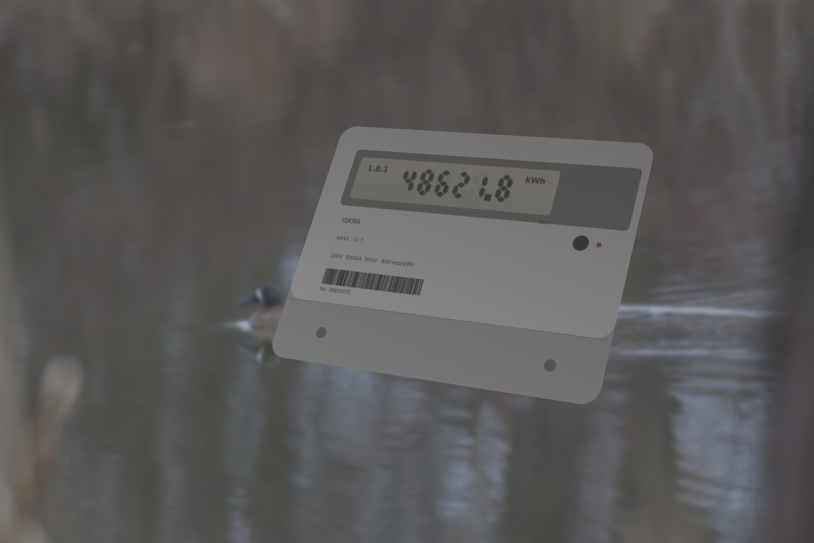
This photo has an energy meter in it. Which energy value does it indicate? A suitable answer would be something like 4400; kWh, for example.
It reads 48621.8; kWh
